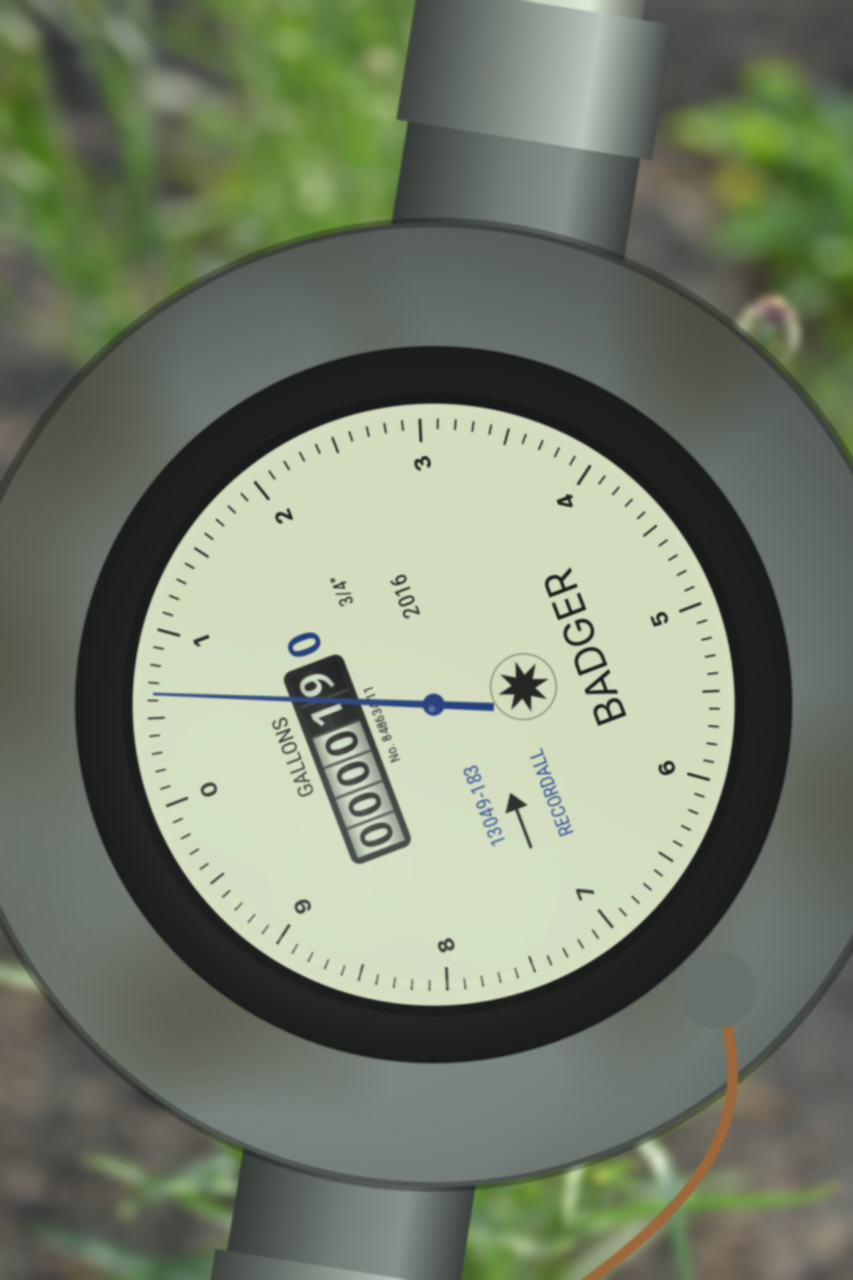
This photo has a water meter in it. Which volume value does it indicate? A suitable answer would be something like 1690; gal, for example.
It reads 190.6; gal
